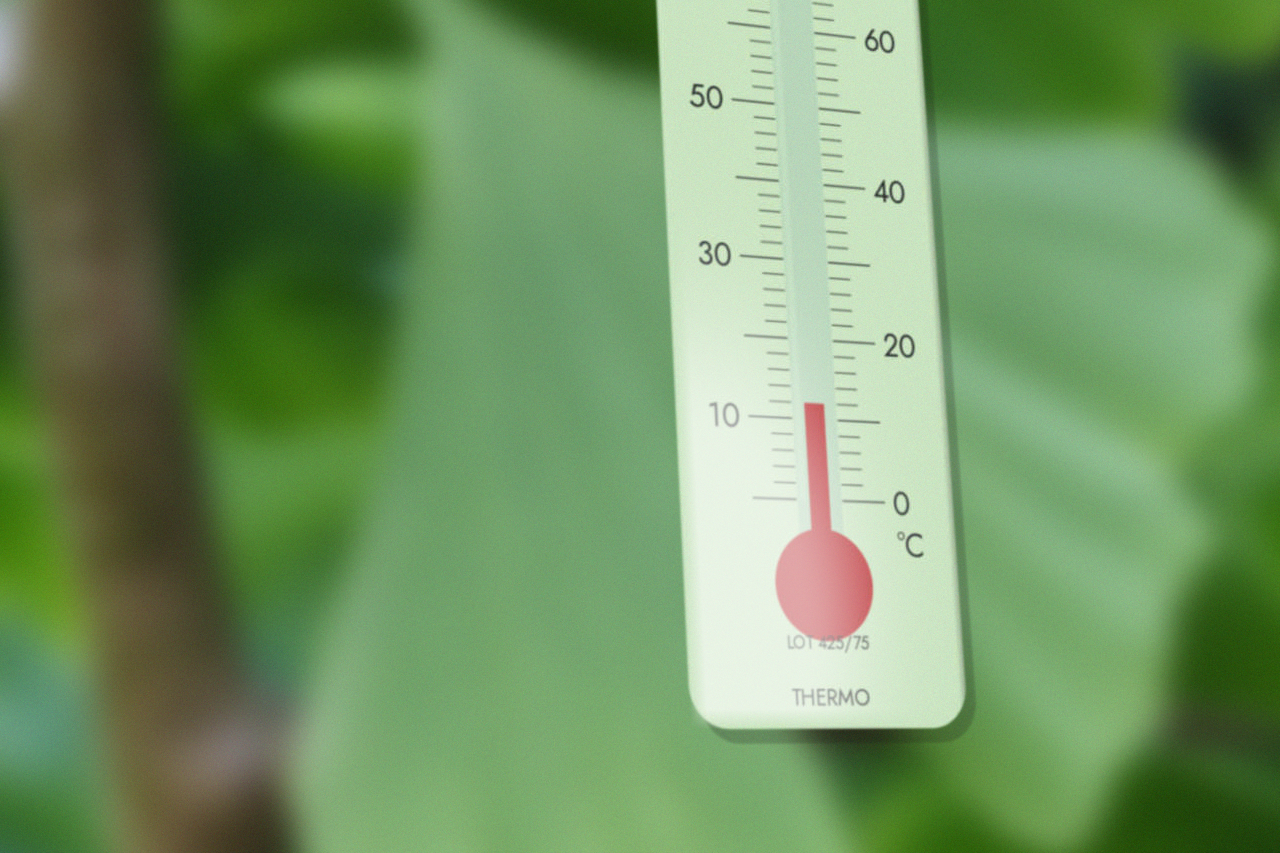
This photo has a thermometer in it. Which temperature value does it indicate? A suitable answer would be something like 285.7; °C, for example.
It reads 12; °C
